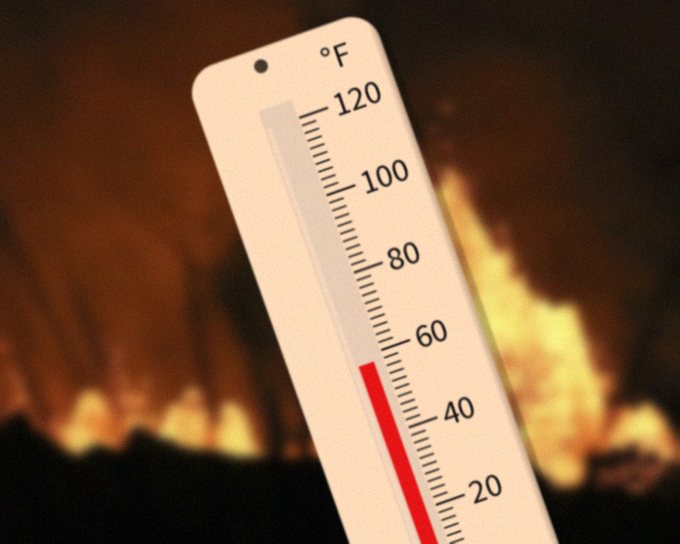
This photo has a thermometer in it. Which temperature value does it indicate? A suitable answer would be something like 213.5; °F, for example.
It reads 58; °F
